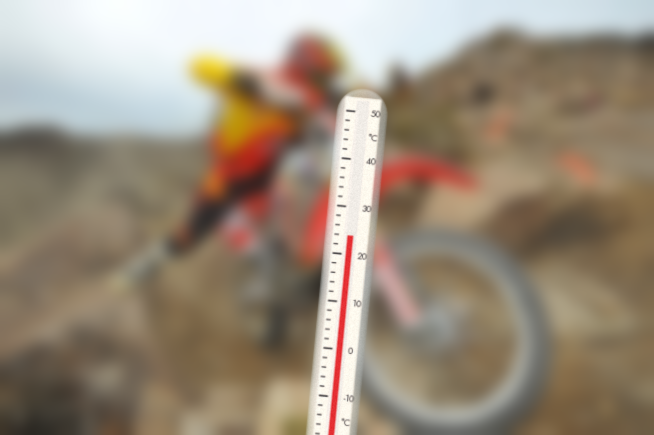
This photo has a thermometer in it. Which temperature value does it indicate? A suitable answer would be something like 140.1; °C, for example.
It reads 24; °C
